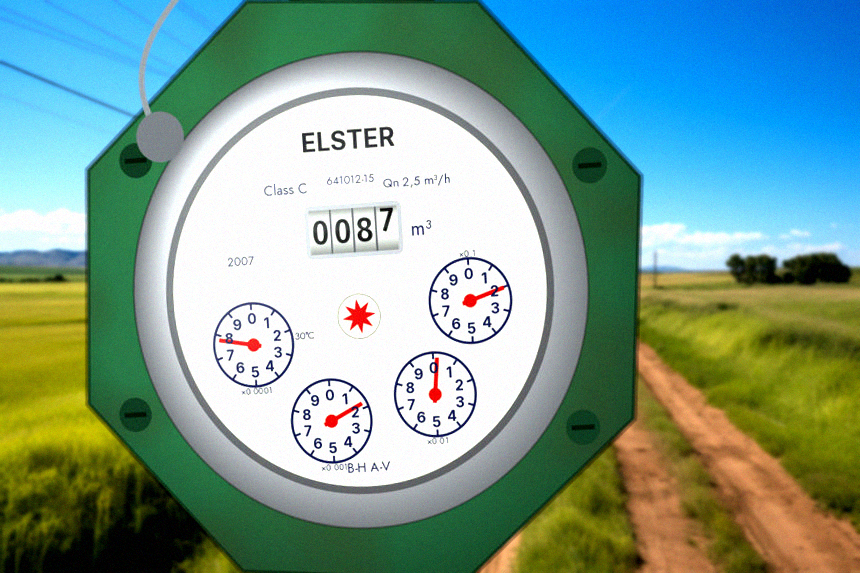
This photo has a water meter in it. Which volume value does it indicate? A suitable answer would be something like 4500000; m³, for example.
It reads 87.2017; m³
